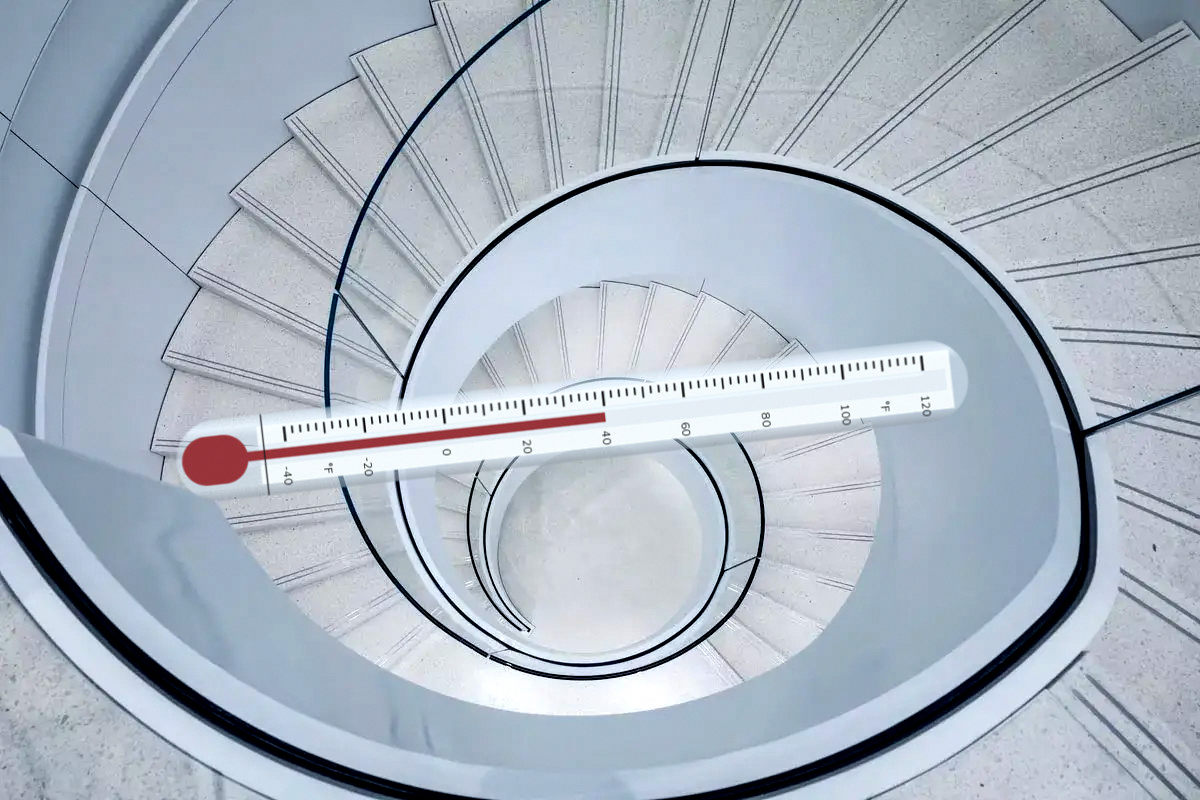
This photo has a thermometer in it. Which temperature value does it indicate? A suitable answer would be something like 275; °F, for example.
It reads 40; °F
